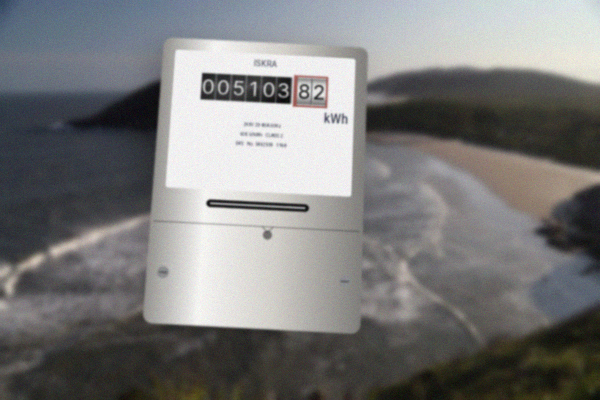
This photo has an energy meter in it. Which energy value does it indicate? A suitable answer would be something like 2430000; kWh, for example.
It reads 5103.82; kWh
